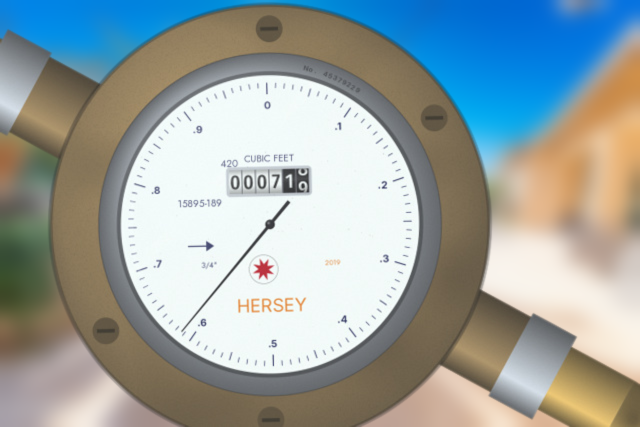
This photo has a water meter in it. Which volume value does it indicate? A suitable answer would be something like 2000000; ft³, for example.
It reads 718.61; ft³
